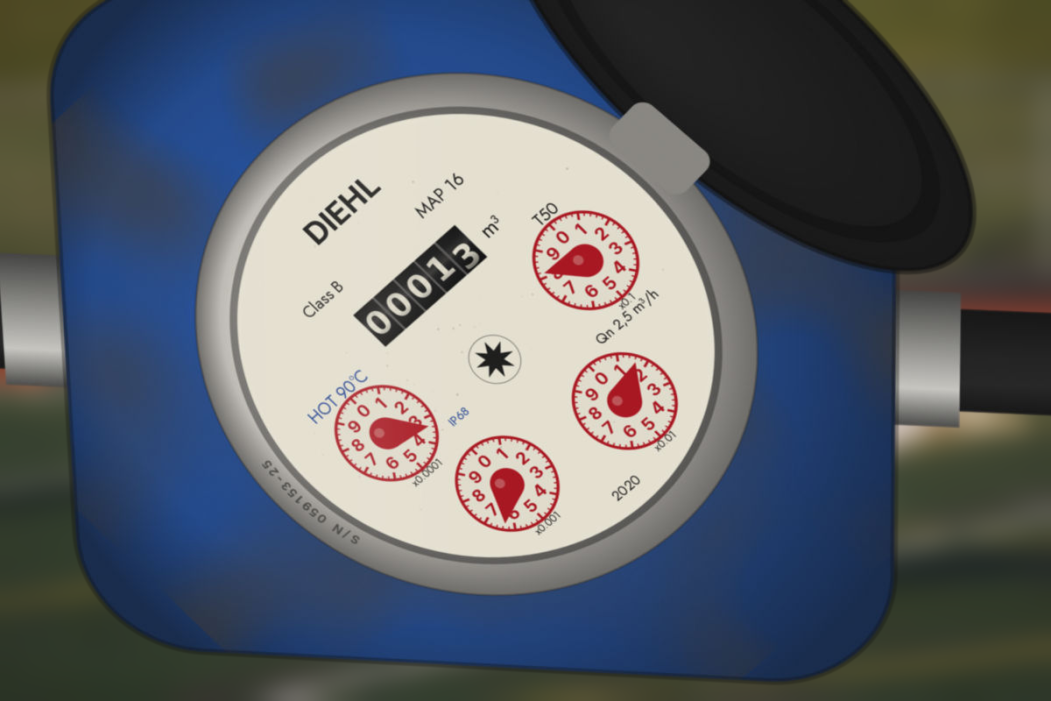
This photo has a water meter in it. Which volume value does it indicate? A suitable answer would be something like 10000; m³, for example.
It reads 12.8163; m³
